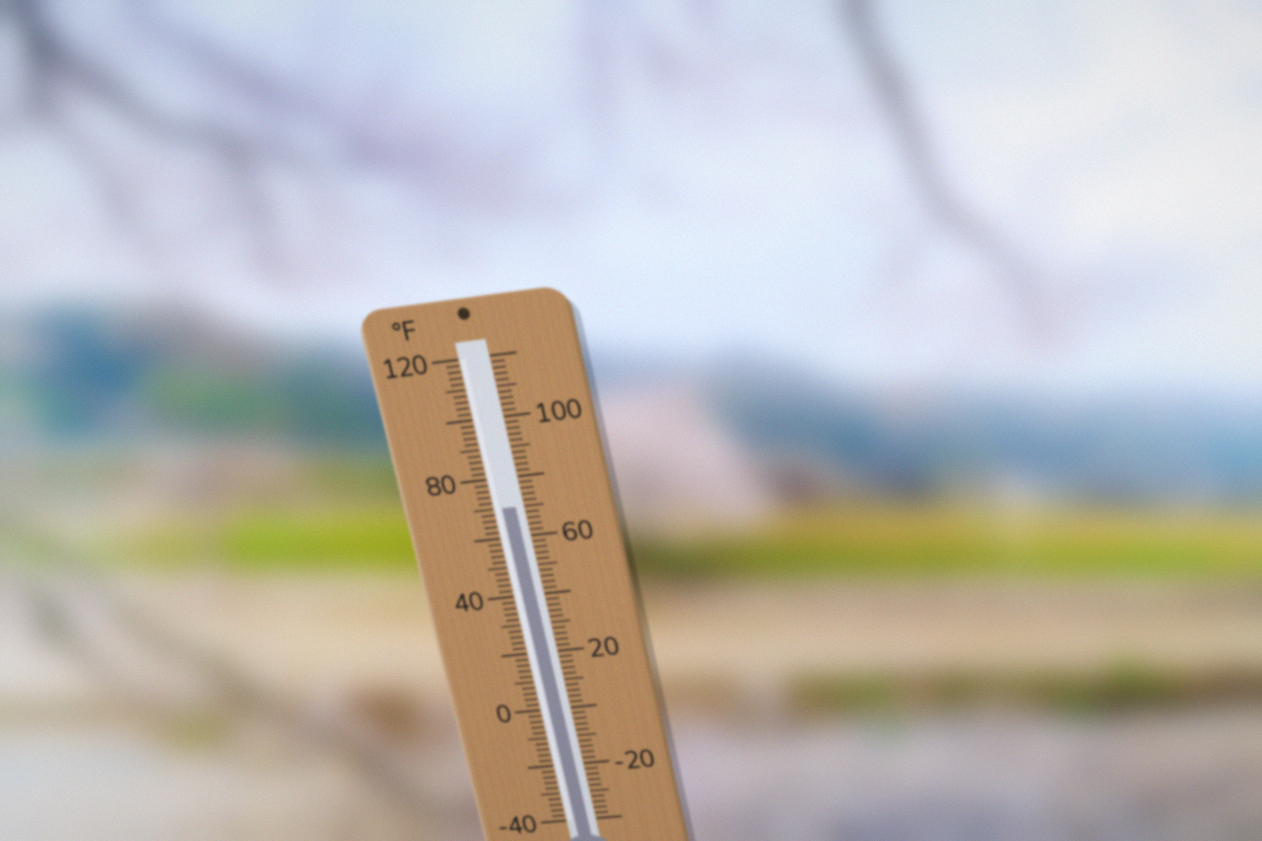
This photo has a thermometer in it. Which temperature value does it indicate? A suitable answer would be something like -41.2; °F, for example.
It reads 70; °F
